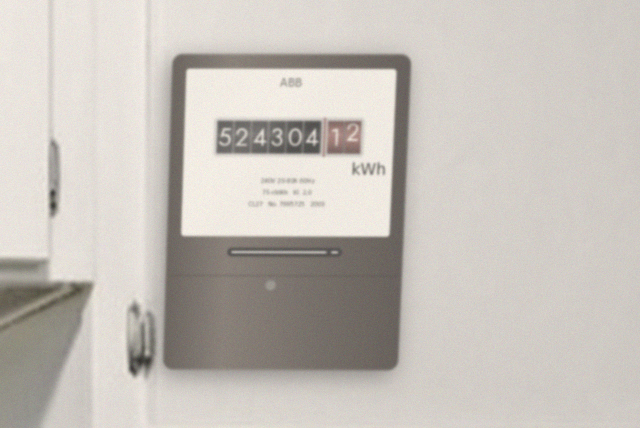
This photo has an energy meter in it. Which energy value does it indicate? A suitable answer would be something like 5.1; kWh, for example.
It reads 524304.12; kWh
